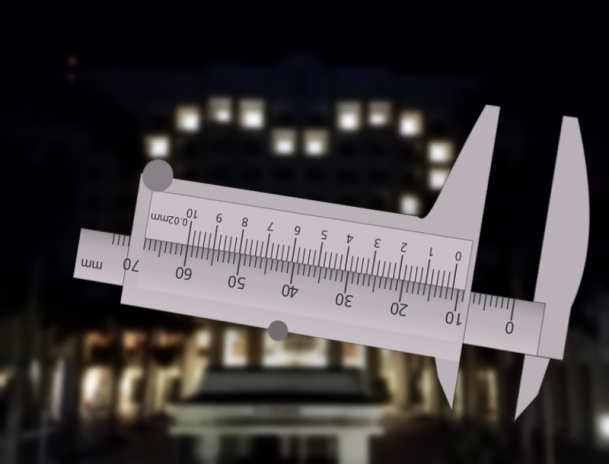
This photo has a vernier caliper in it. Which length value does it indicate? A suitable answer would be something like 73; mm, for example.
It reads 11.0; mm
